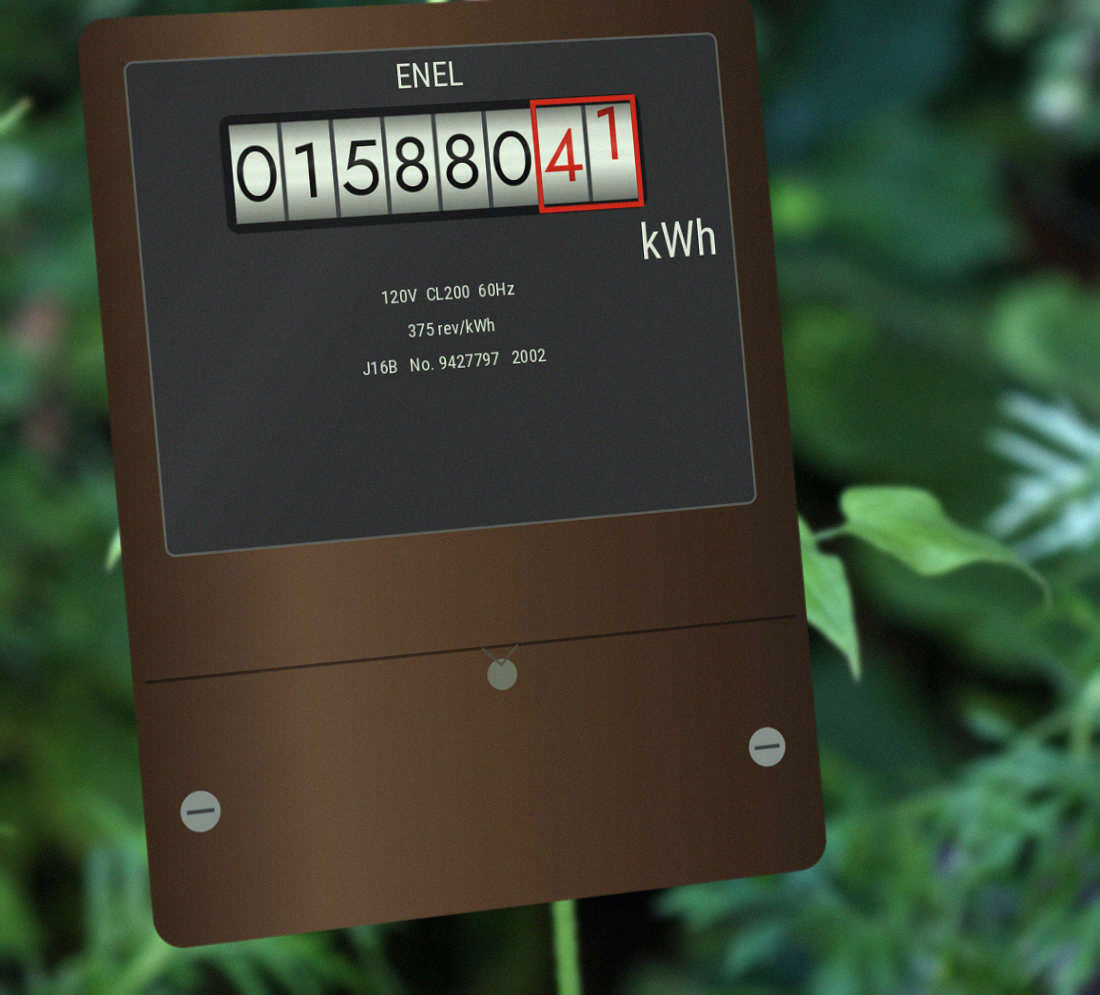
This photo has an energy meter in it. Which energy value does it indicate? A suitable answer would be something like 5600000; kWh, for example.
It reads 15880.41; kWh
